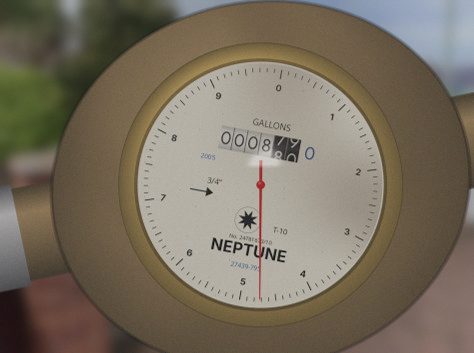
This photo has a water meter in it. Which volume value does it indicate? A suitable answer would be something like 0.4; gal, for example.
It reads 8794.7; gal
